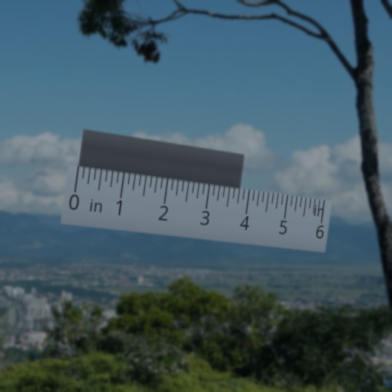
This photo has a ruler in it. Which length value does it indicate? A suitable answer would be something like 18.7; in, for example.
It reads 3.75; in
